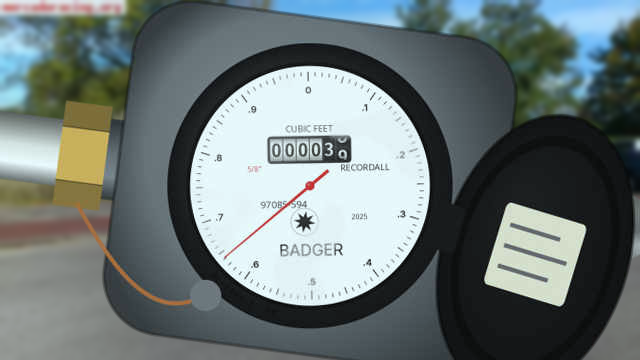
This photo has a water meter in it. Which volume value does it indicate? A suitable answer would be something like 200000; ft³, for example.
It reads 38.64; ft³
